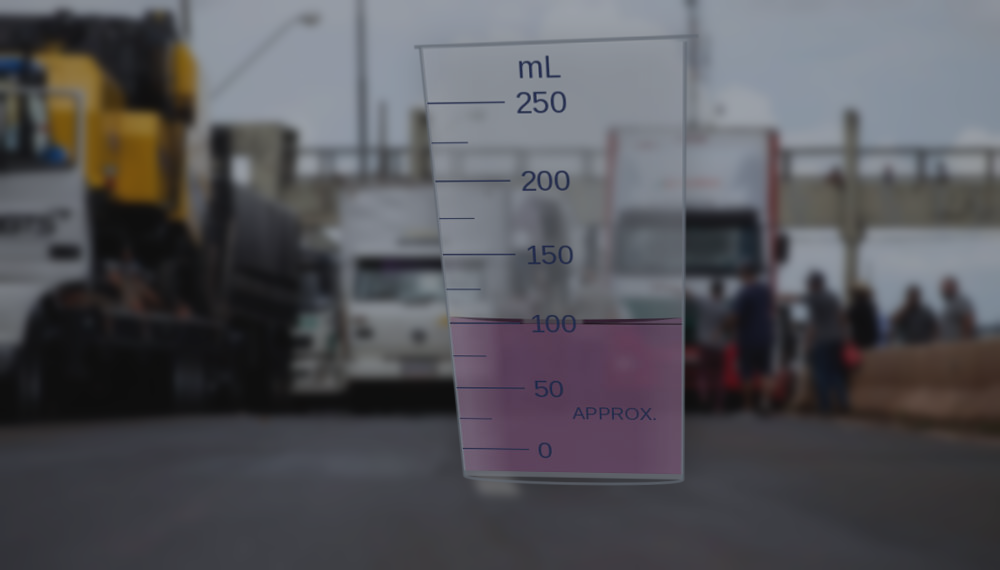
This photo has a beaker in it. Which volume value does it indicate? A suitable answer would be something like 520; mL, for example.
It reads 100; mL
